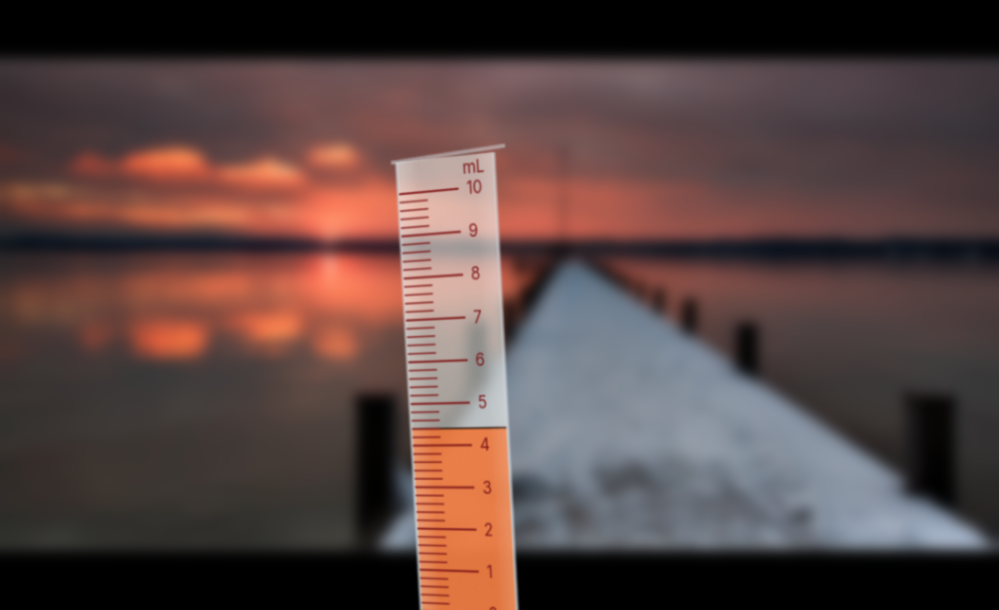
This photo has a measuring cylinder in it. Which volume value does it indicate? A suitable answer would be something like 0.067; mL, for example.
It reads 4.4; mL
